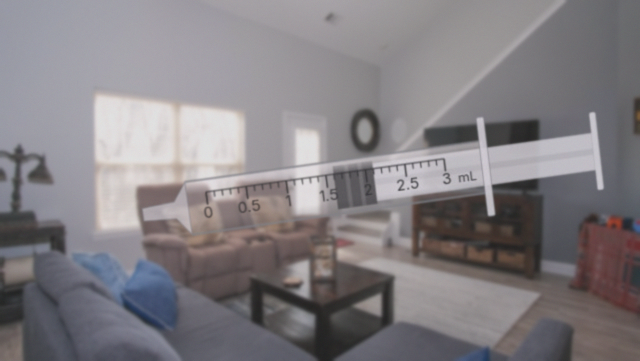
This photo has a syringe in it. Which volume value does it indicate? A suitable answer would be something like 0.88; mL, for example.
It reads 1.6; mL
